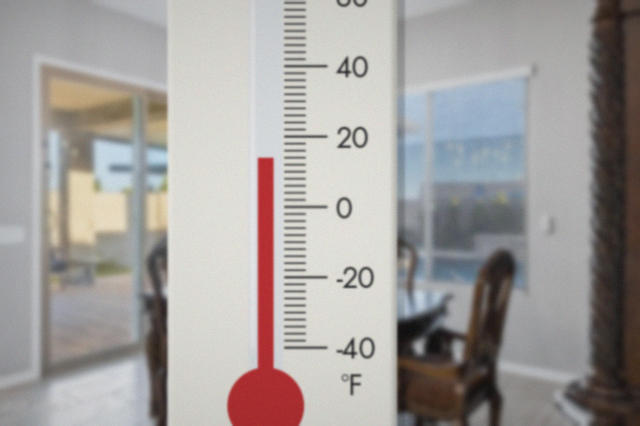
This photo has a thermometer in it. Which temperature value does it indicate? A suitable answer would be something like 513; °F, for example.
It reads 14; °F
